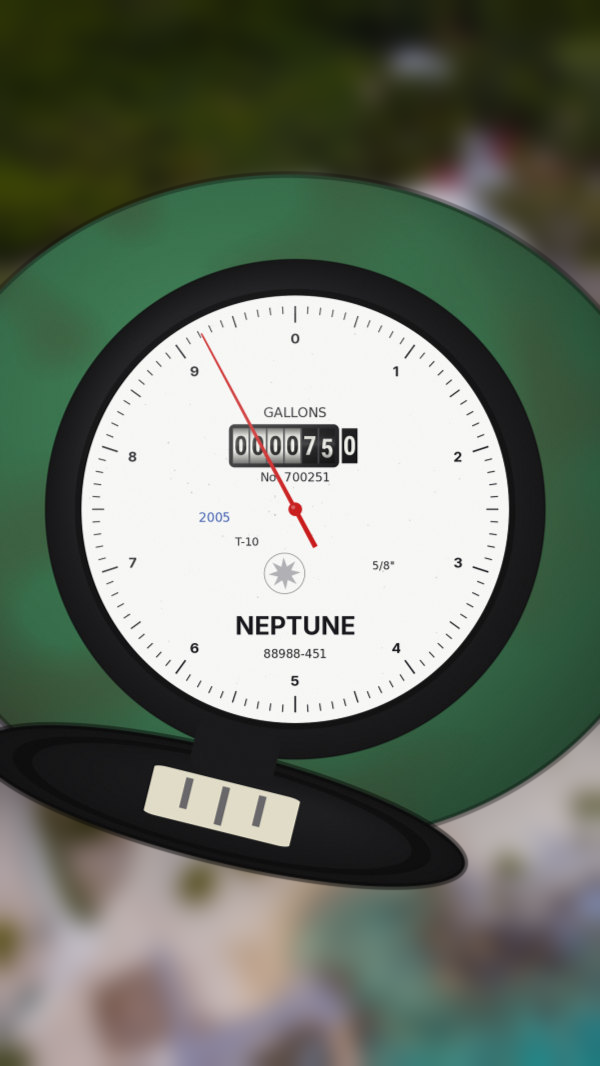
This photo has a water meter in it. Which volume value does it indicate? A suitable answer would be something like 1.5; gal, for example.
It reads 749.2; gal
